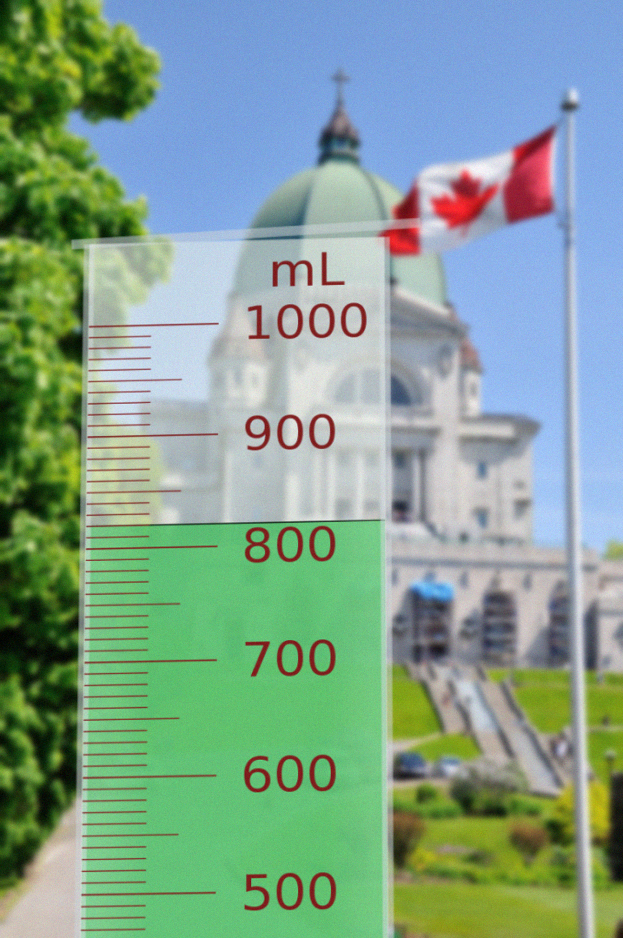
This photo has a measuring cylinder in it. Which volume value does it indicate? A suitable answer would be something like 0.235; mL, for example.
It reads 820; mL
